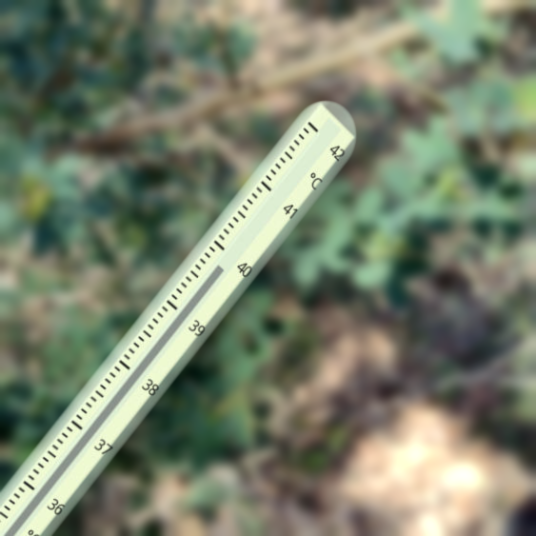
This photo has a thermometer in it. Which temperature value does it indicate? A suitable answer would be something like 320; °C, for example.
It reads 39.8; °C
